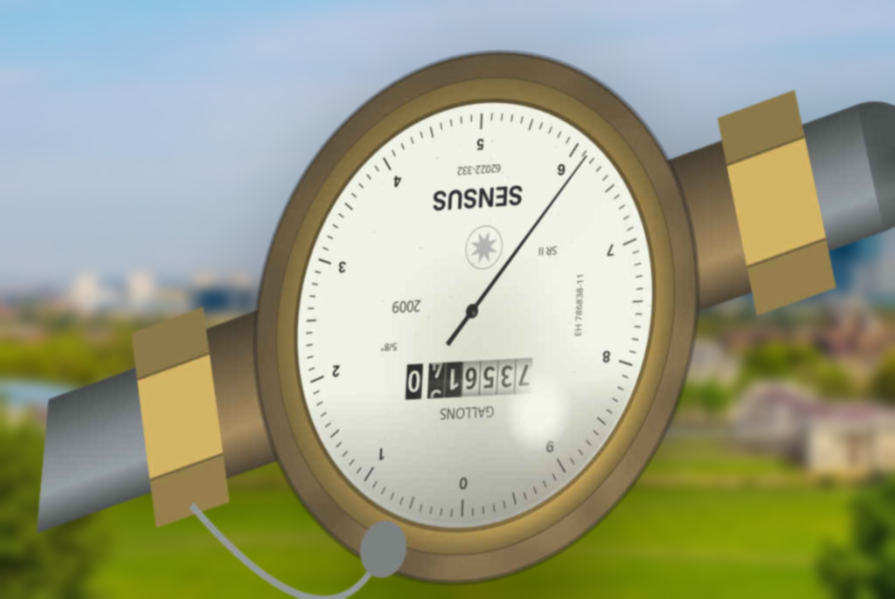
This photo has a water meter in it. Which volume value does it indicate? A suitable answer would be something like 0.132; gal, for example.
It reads 7356136.1; gal
